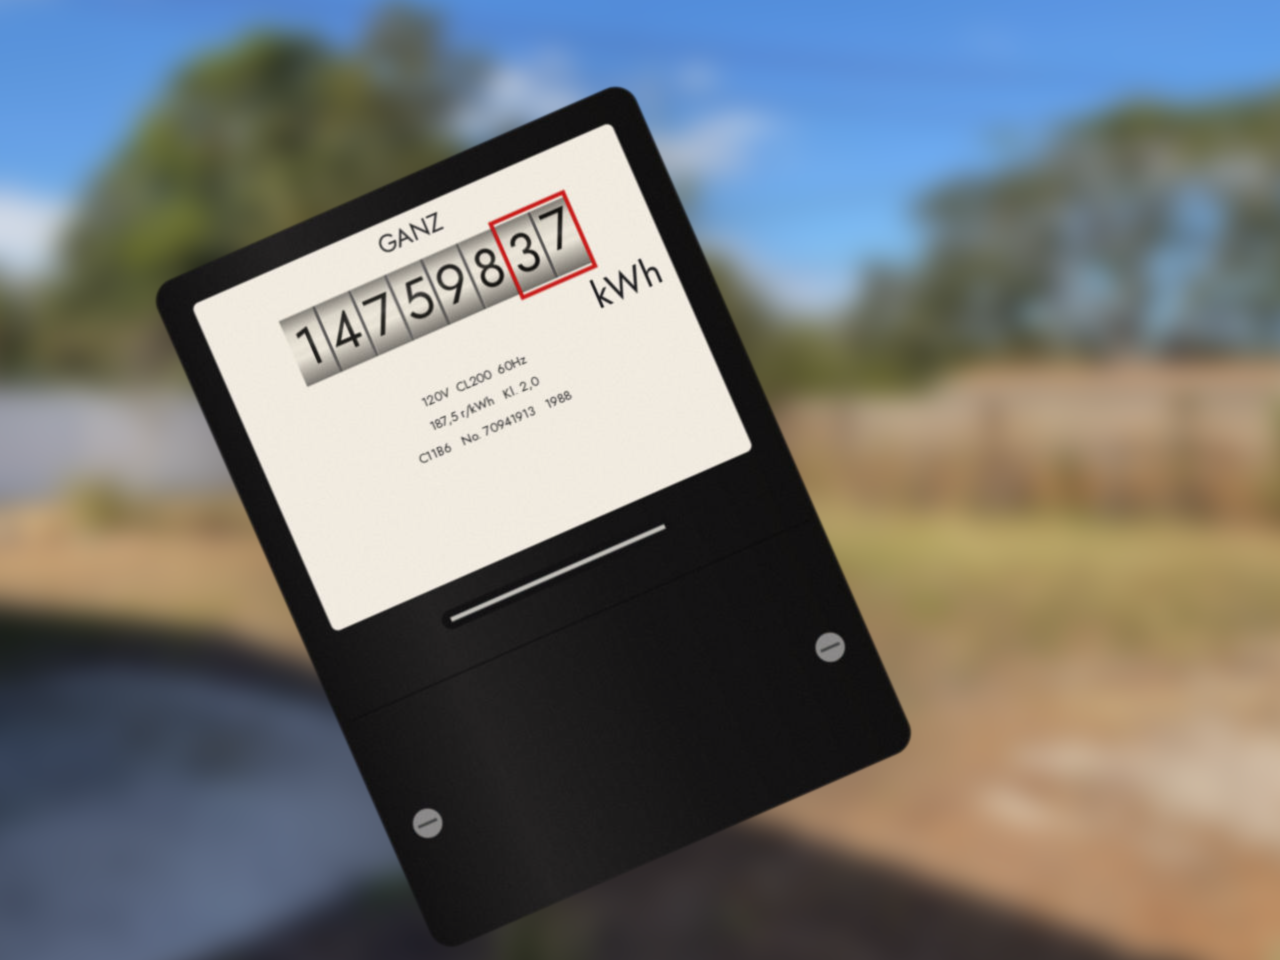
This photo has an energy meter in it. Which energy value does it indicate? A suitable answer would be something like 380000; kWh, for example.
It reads 147598.37; kWh
